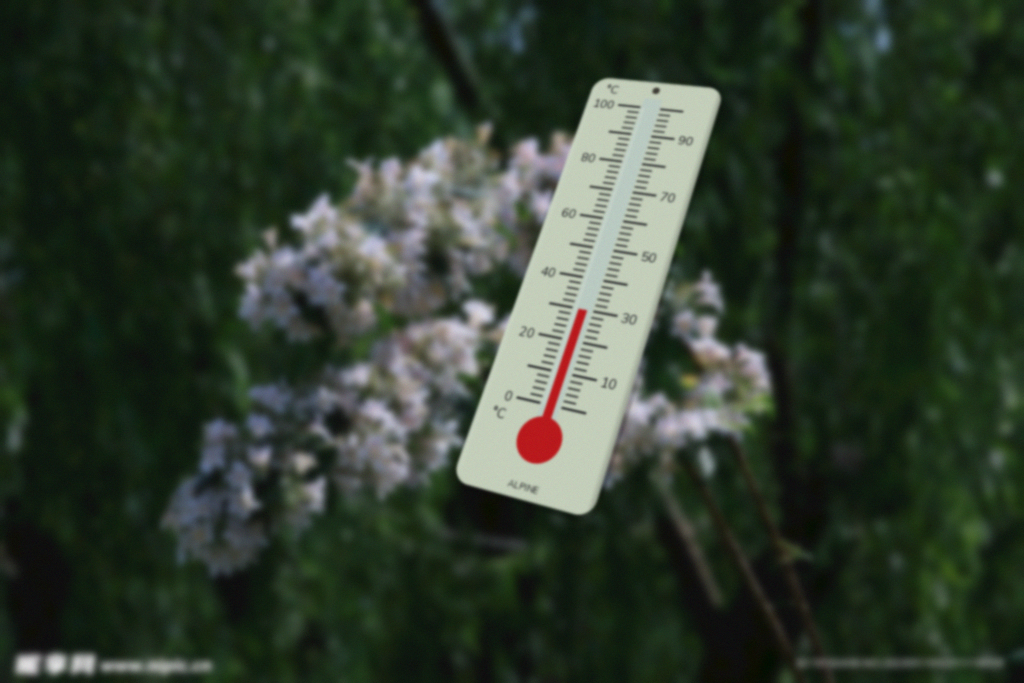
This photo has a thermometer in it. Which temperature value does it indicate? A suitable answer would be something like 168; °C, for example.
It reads 30; °C
